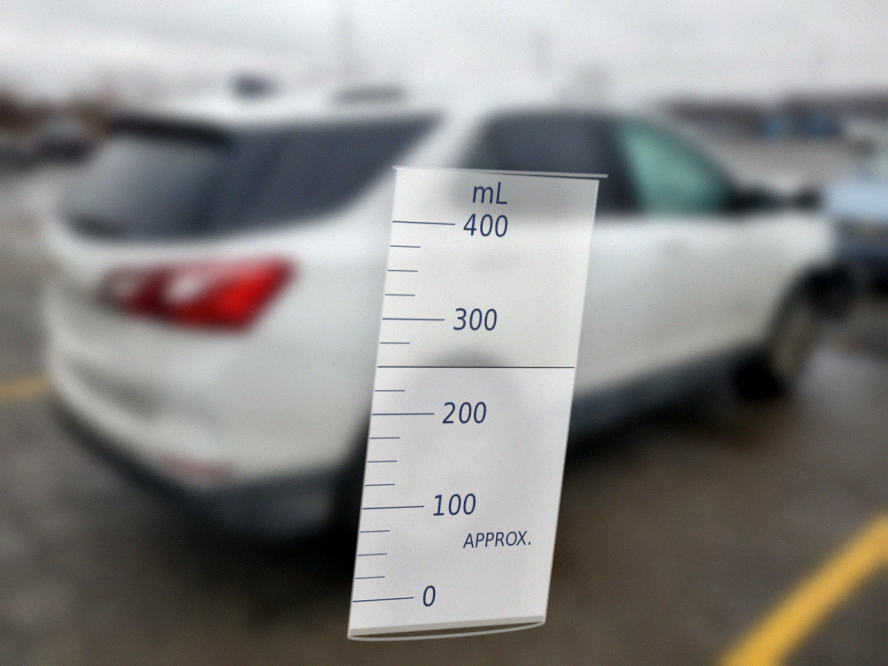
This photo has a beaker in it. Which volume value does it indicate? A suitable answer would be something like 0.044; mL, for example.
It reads 250; mL
